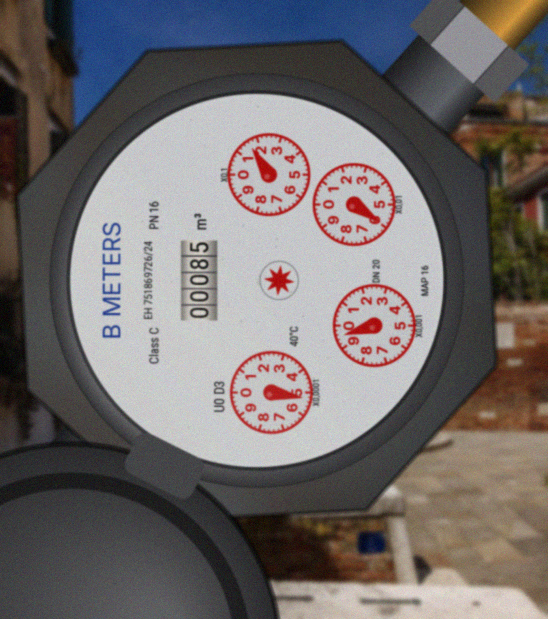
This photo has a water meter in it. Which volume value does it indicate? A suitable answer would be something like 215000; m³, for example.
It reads 85.1595; m³
